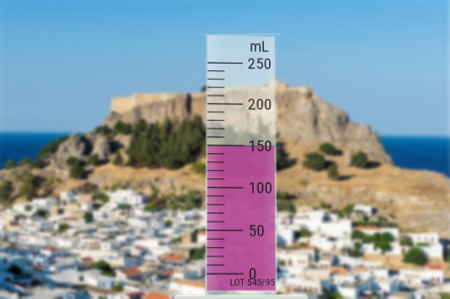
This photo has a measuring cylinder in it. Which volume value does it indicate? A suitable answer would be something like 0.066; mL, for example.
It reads 150; mL
